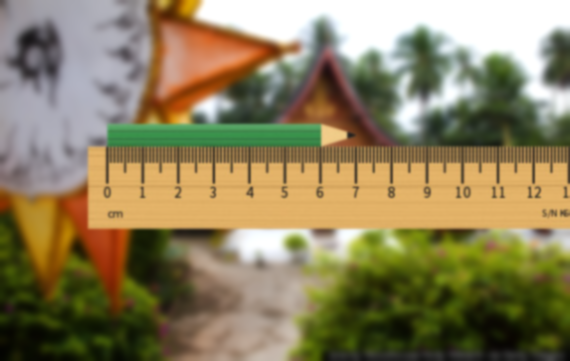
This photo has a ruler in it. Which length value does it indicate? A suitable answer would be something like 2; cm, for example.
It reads 7; cm
